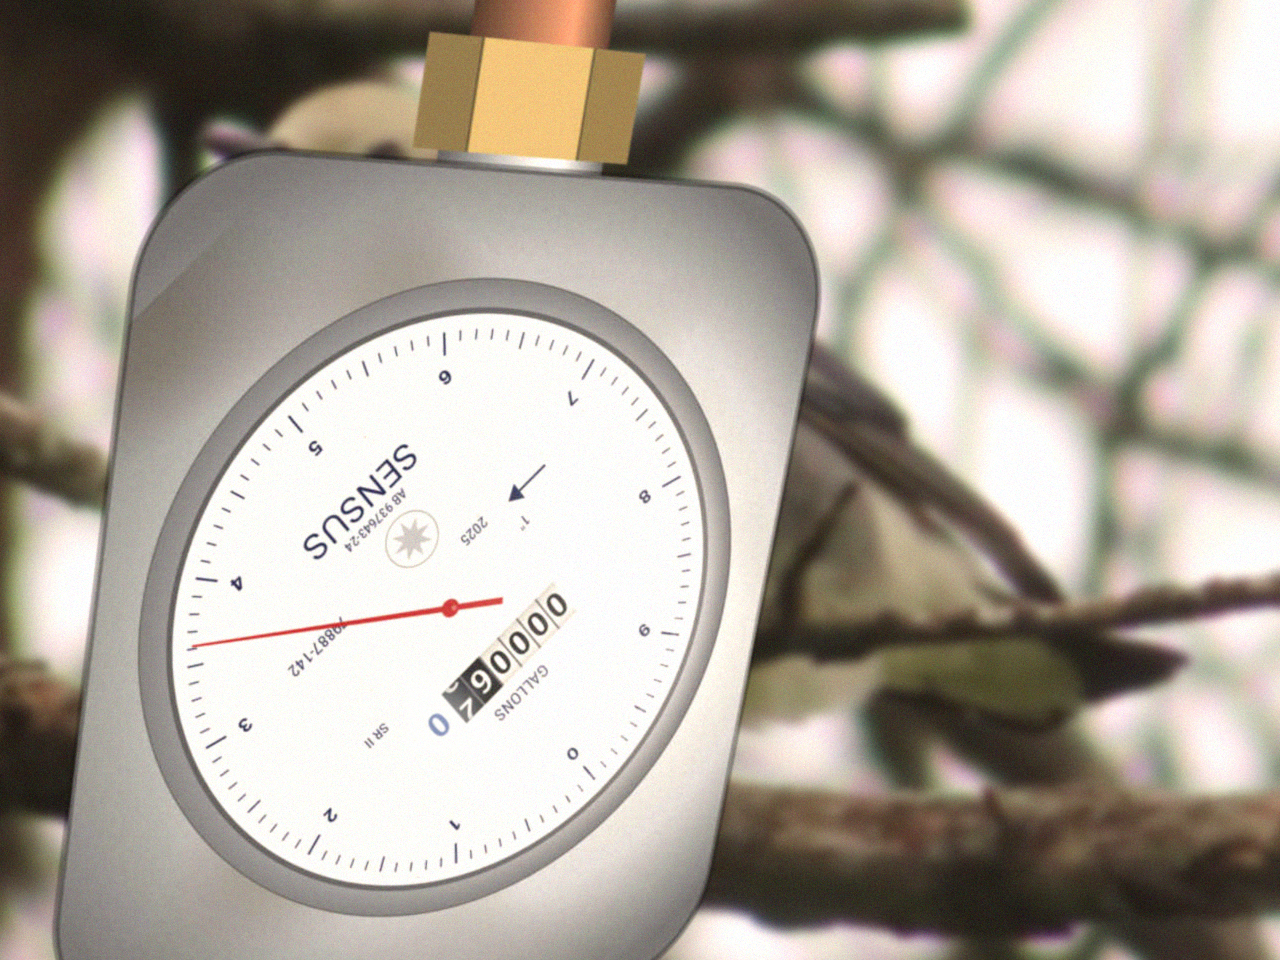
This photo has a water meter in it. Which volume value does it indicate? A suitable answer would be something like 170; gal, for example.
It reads 623.6; gal
